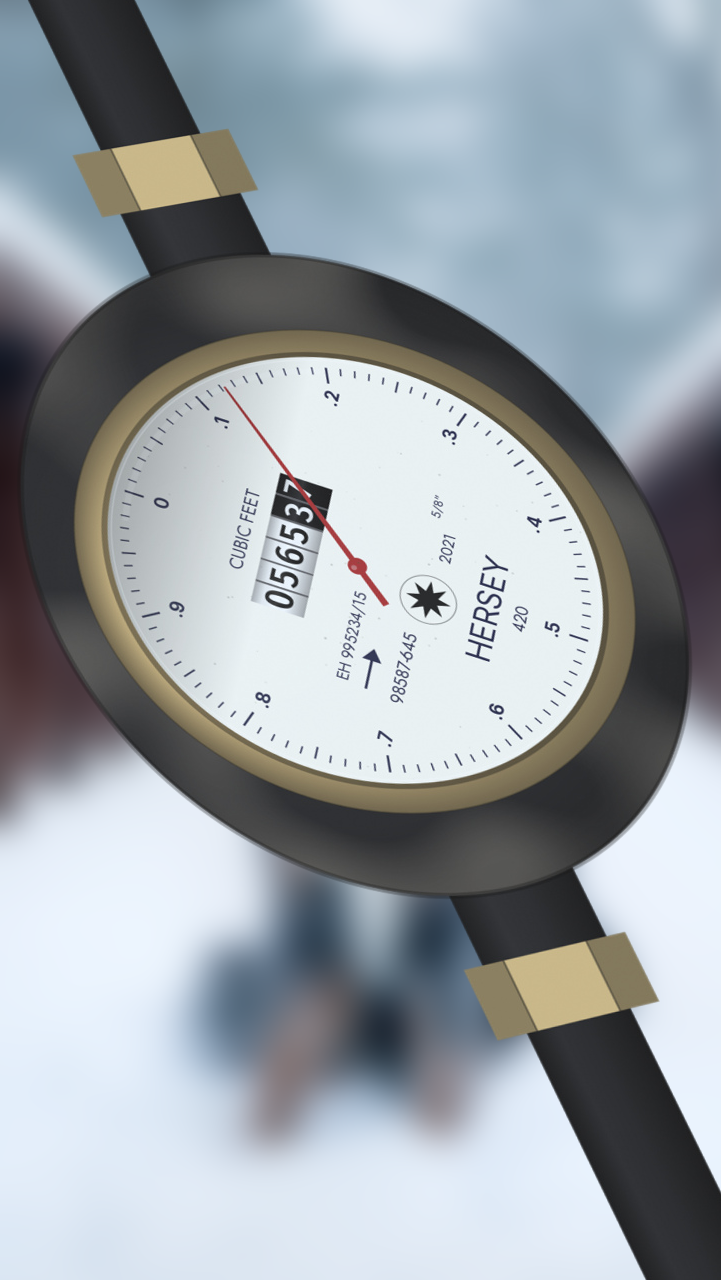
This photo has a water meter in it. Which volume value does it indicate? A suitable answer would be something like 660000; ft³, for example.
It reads 56537.12; ft³
